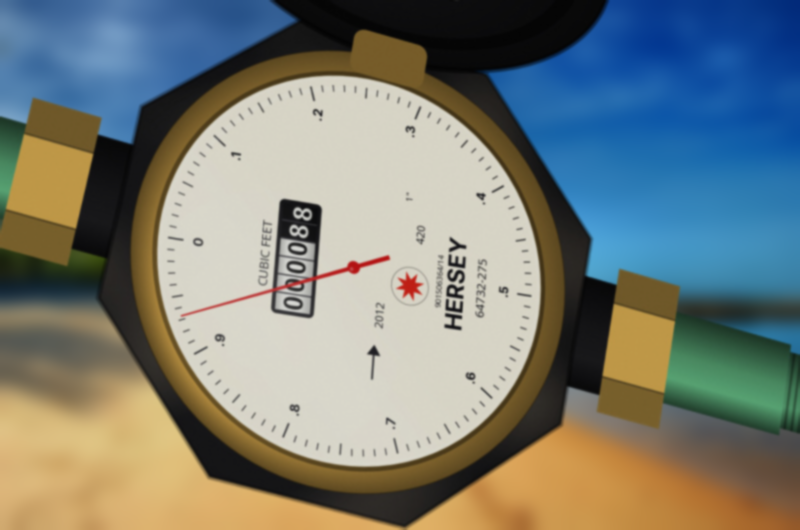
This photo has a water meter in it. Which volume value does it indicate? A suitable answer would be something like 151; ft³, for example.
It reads 87.93; ft³
